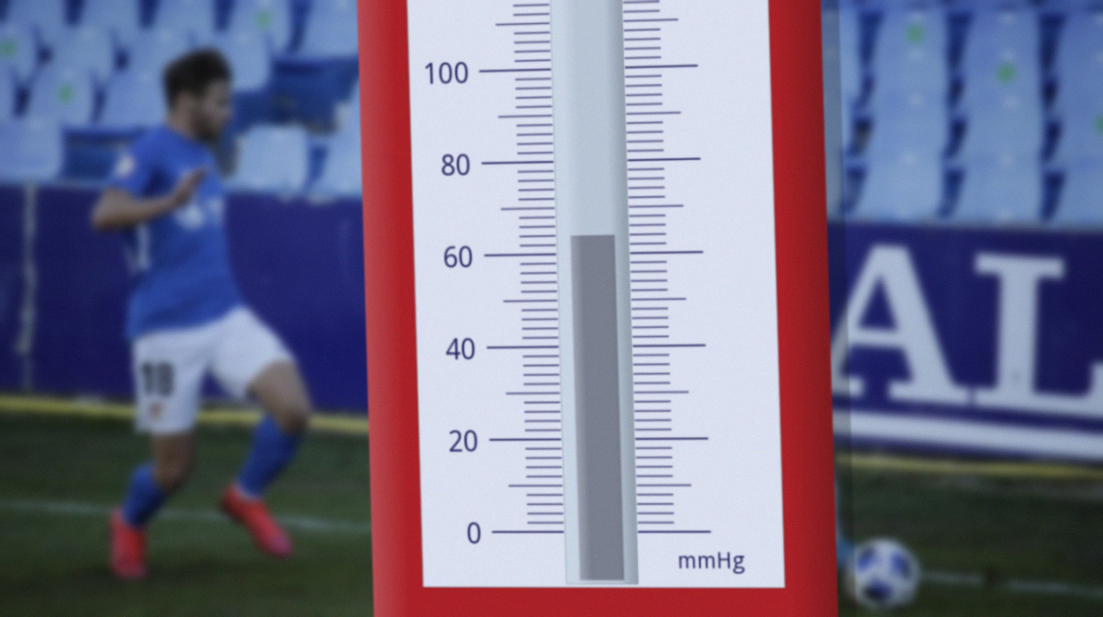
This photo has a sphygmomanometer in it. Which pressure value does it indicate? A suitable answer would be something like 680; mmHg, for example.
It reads 64; mmHg
